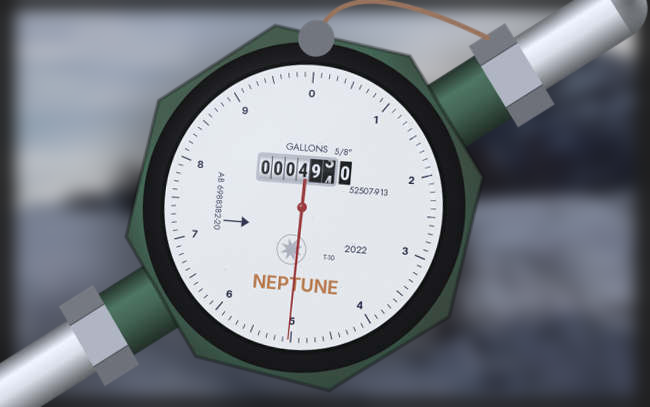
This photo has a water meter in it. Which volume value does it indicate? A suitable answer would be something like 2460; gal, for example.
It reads 4935.0; gal
